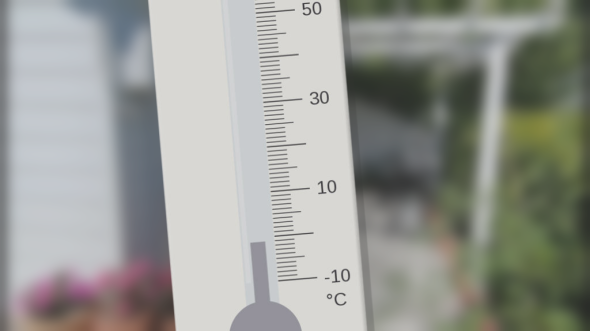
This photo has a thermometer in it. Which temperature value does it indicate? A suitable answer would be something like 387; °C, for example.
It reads -1; °C
